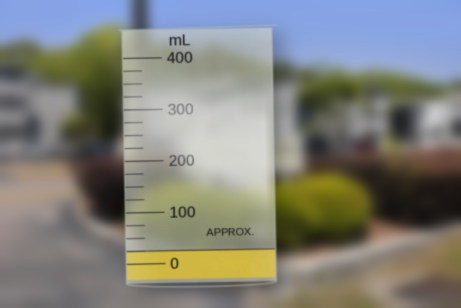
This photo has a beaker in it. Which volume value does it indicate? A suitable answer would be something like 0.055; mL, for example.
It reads 25; mL
